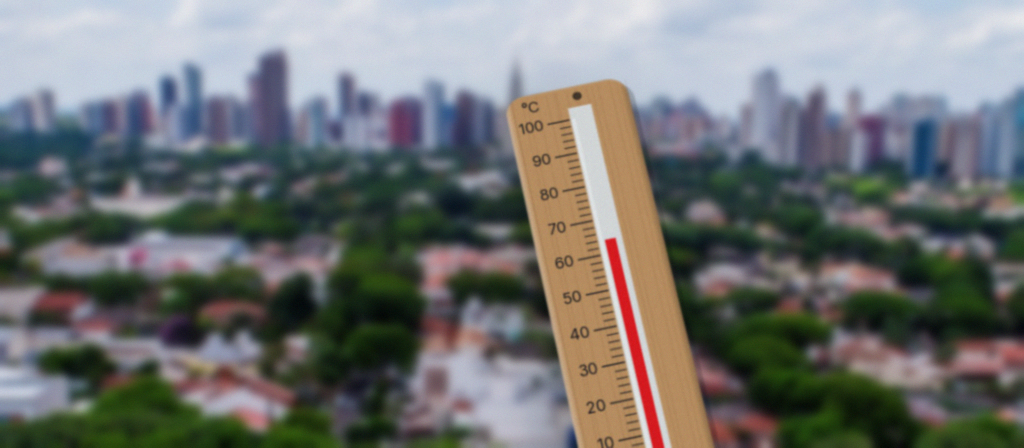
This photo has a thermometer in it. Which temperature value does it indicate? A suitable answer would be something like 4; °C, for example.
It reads 64; °C
